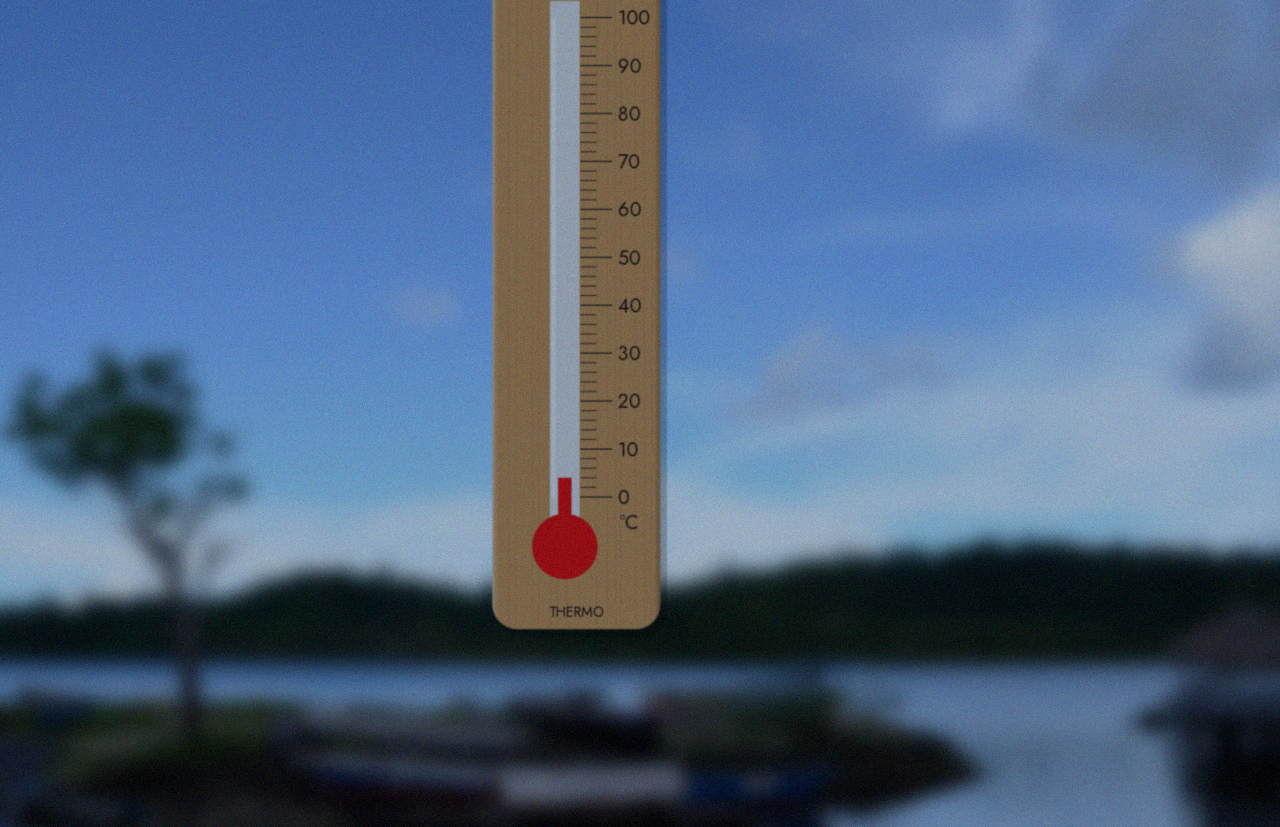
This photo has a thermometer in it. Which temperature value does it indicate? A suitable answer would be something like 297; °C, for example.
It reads 4; °C
